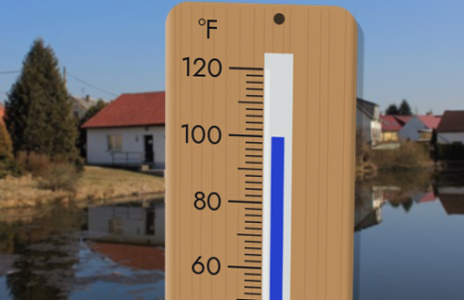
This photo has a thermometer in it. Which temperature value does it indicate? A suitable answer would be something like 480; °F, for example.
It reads 100; °F
